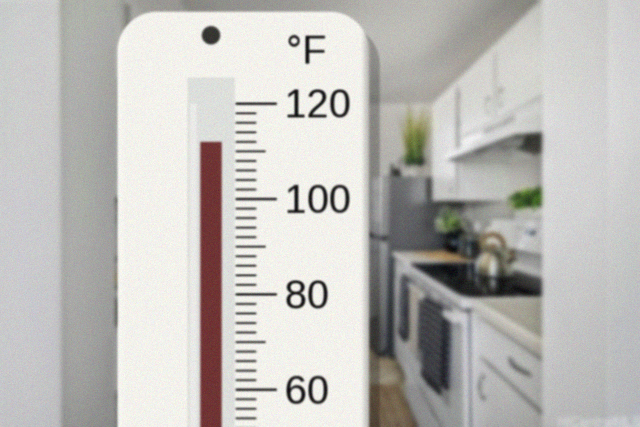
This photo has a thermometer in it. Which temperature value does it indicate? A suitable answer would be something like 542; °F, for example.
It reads 112; °F
